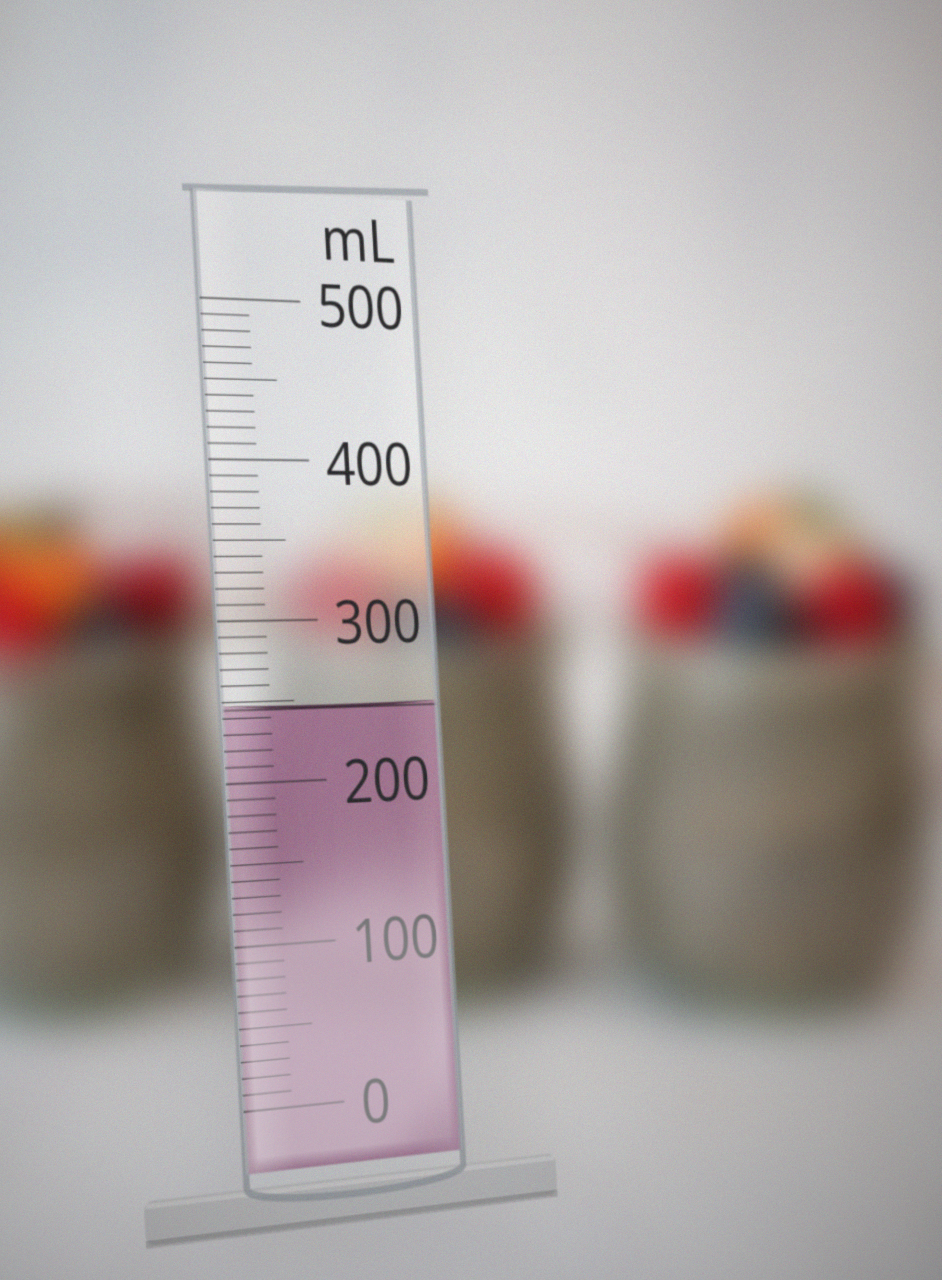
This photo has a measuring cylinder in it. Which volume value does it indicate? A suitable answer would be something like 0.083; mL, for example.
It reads 245; mL
